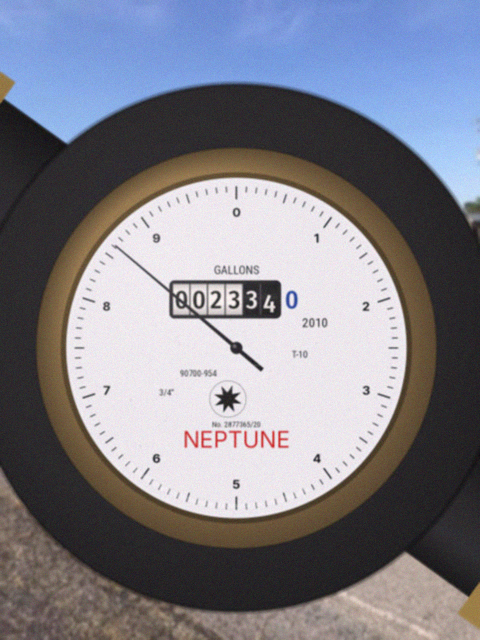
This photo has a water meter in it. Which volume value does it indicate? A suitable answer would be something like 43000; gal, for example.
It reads 23338.6; gal
